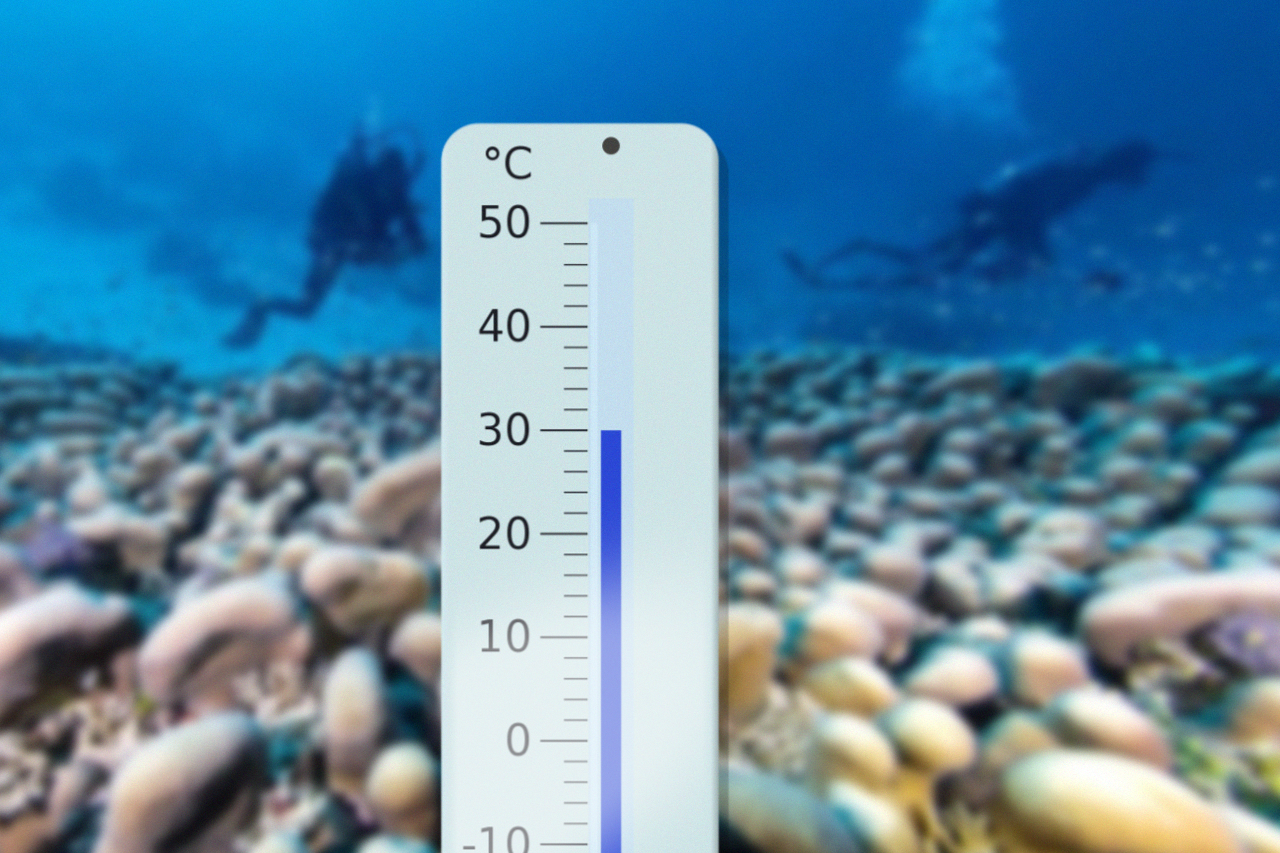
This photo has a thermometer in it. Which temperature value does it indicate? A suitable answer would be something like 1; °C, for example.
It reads 30; °C
